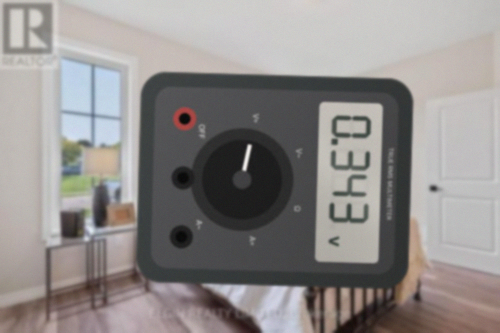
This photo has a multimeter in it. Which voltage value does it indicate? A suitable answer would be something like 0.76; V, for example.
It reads 0.343; V
